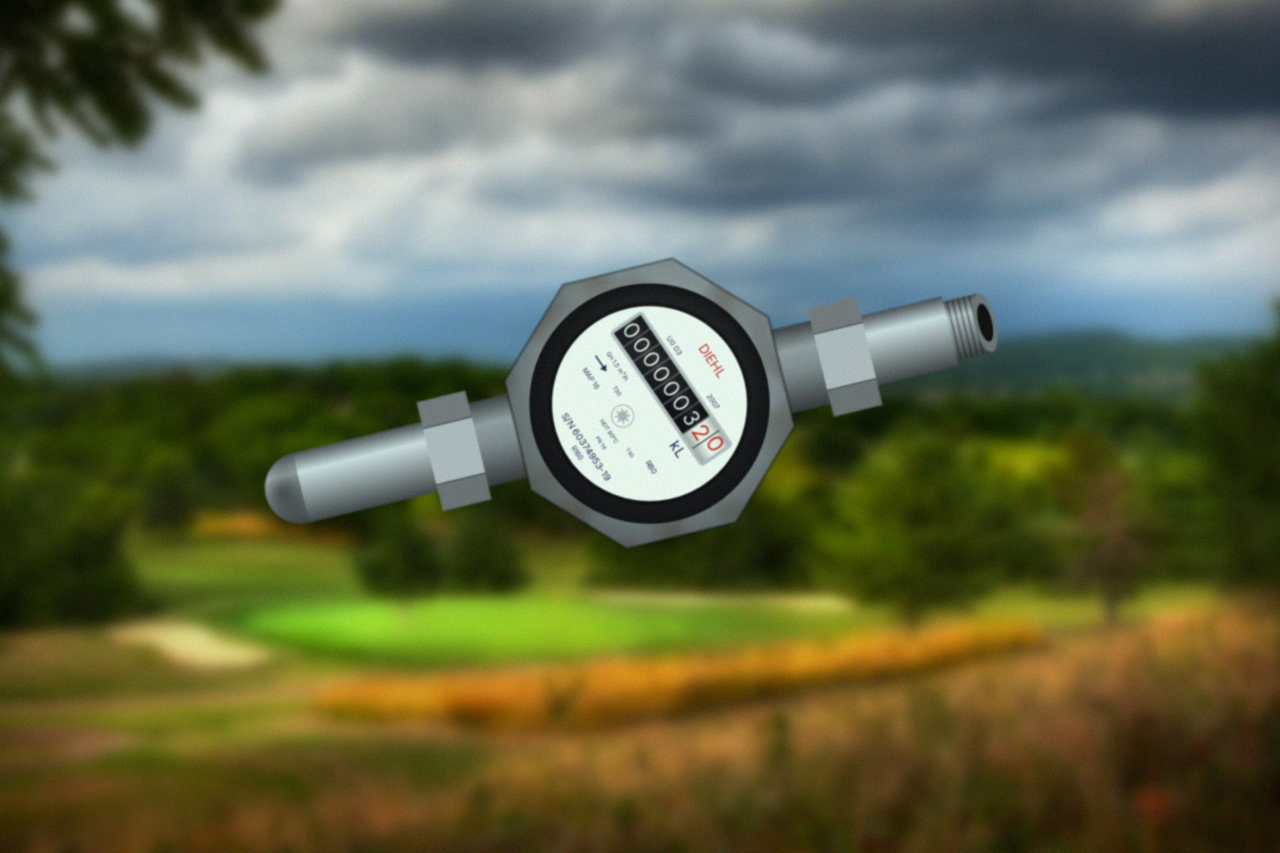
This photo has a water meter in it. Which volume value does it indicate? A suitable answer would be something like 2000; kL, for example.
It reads 3.20; kL
